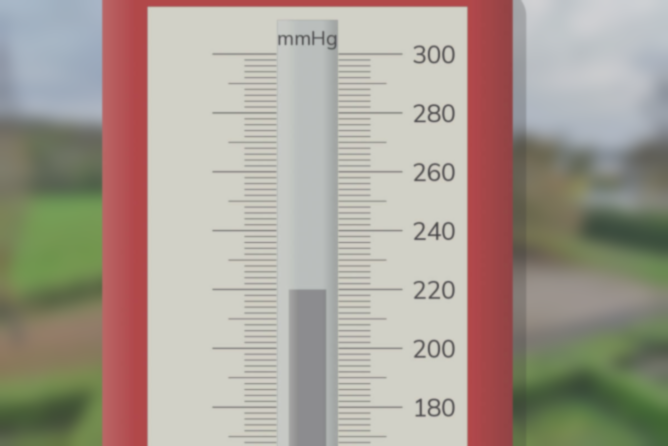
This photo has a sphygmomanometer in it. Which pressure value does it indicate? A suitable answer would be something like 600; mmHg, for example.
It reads 220; mmHg
